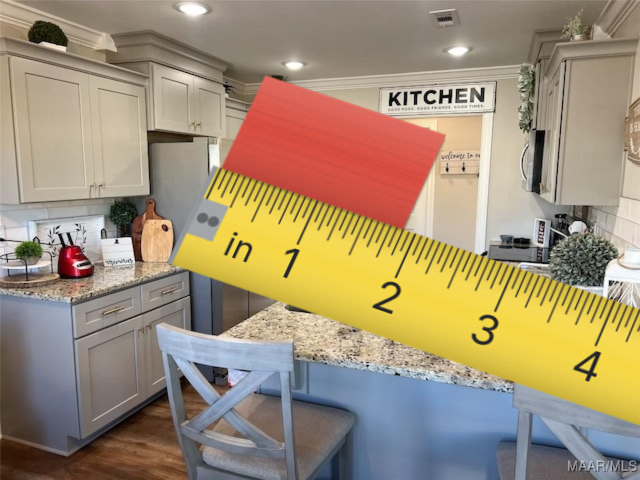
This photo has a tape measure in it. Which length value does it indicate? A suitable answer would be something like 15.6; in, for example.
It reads 1.875; in
